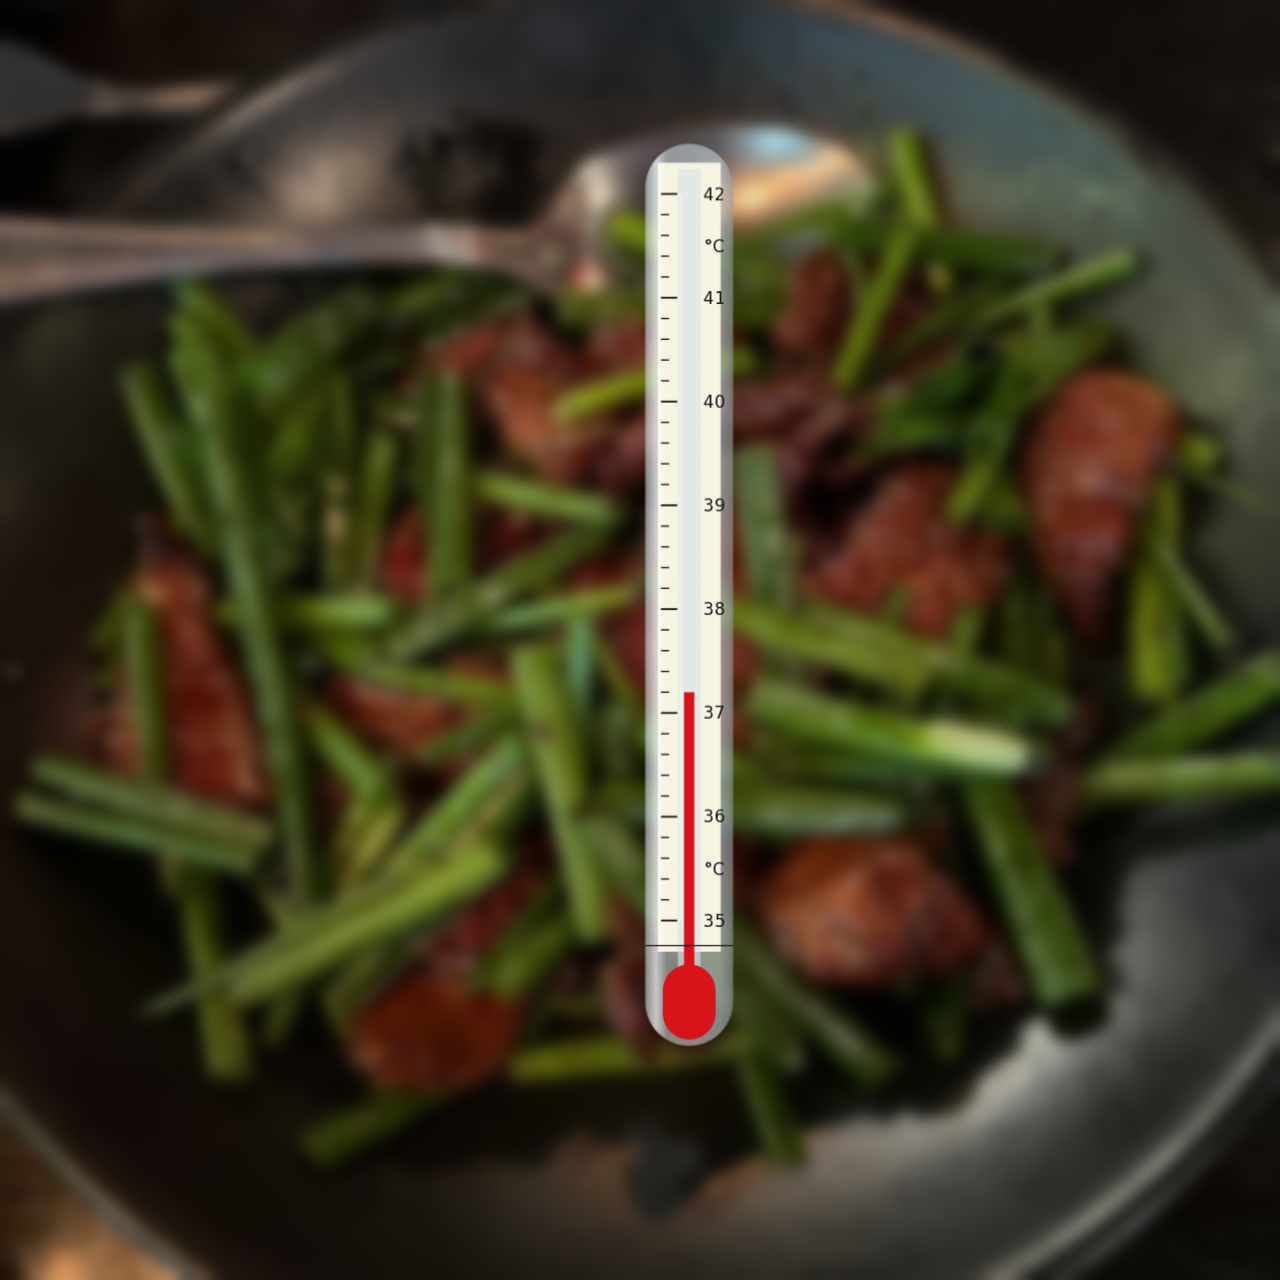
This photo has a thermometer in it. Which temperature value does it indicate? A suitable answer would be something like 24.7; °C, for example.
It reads 37.2; °C
